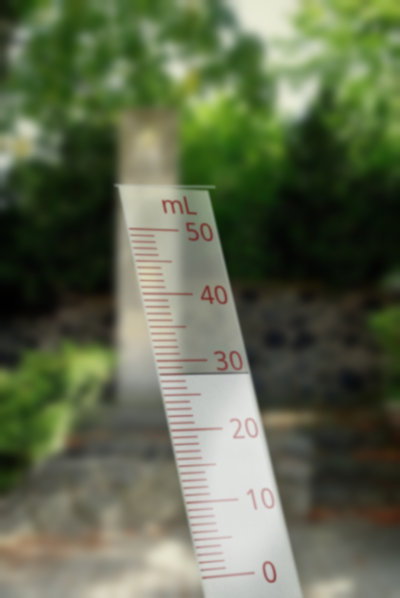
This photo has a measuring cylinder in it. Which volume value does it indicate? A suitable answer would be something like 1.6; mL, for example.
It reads 28; mL
